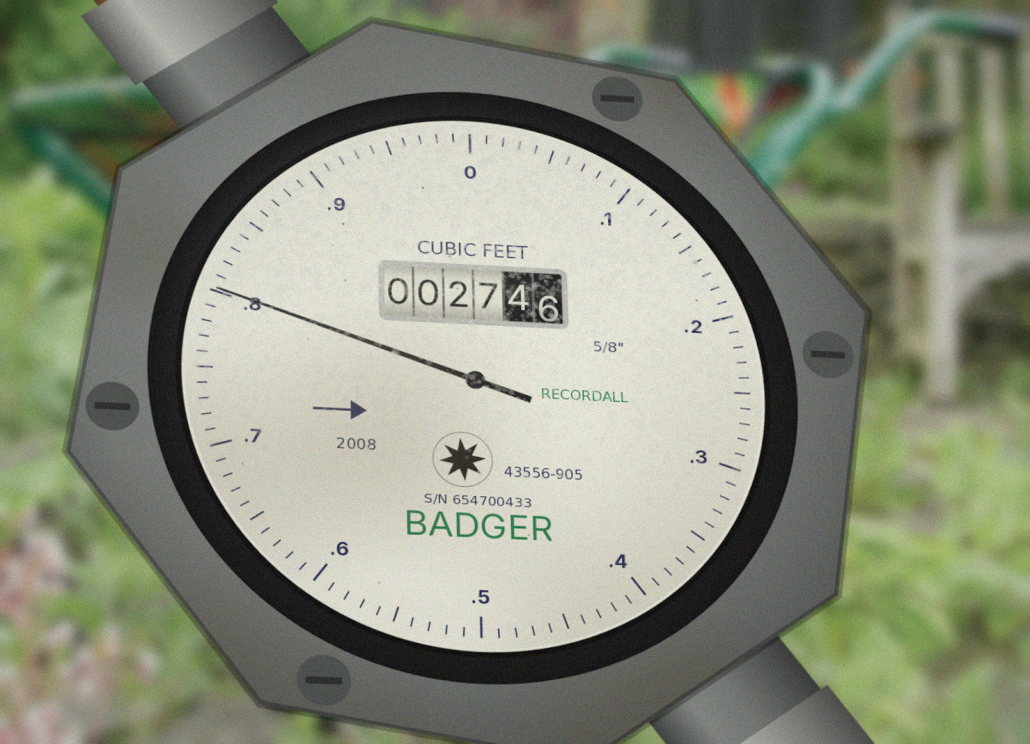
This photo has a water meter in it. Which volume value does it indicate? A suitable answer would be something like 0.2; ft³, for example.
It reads 2745.80; ft³
